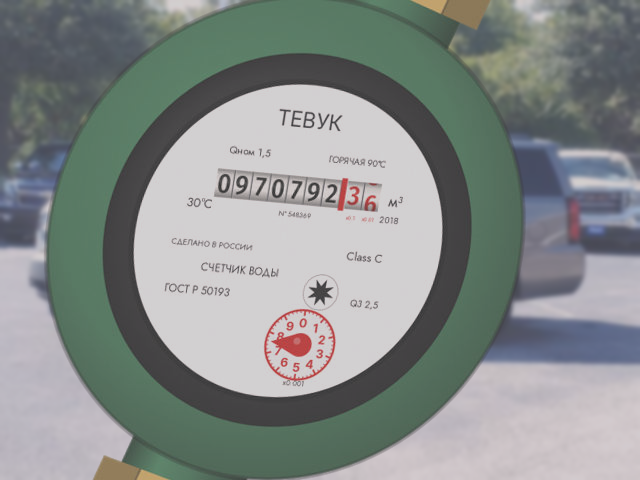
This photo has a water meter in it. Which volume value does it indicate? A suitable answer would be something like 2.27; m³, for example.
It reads 970792.357; m³
